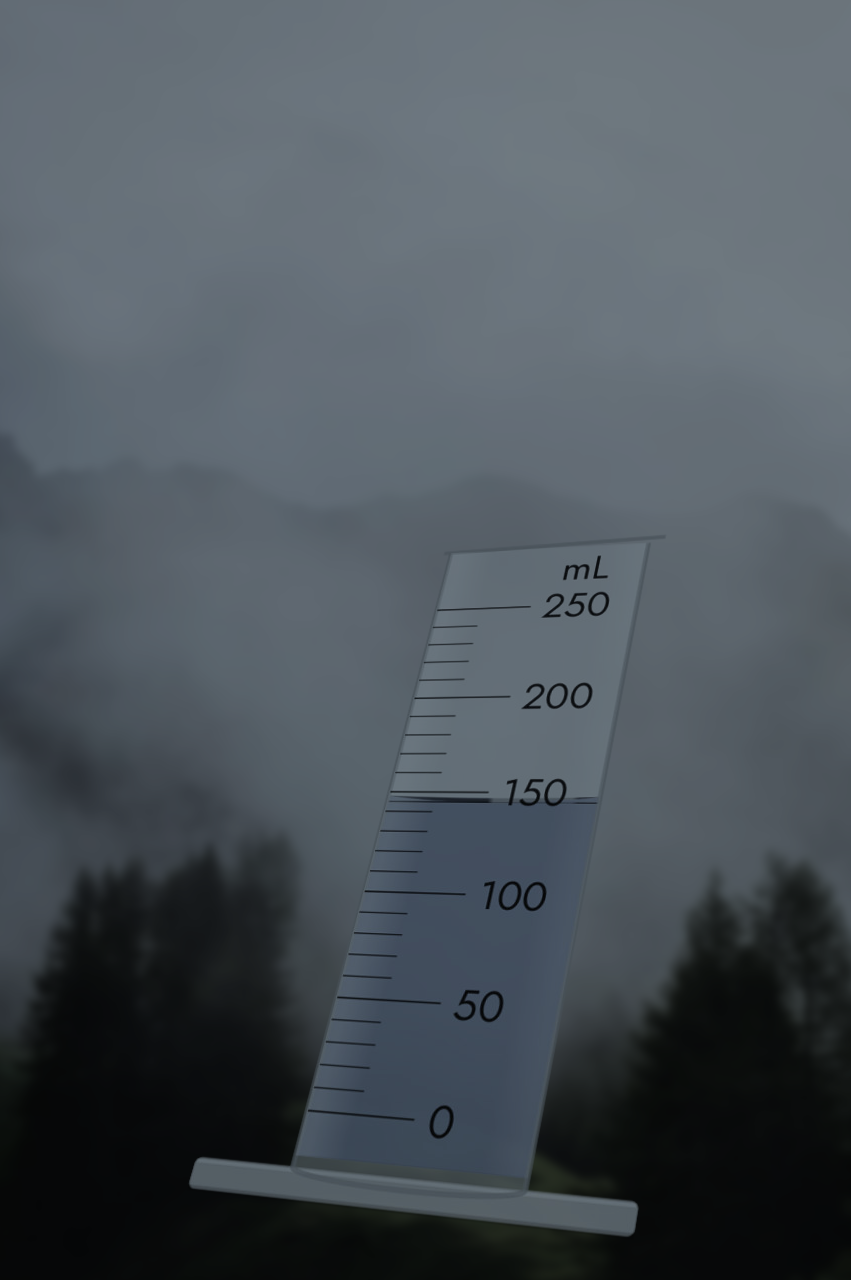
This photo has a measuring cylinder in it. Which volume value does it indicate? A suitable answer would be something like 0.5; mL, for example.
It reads 145; mL
